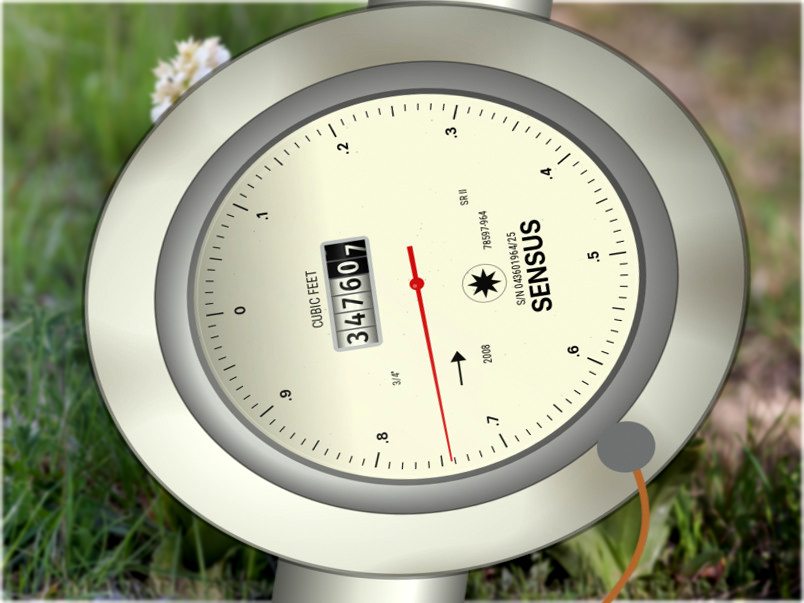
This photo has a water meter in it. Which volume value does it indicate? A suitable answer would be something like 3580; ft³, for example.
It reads 347606.74; ft³
